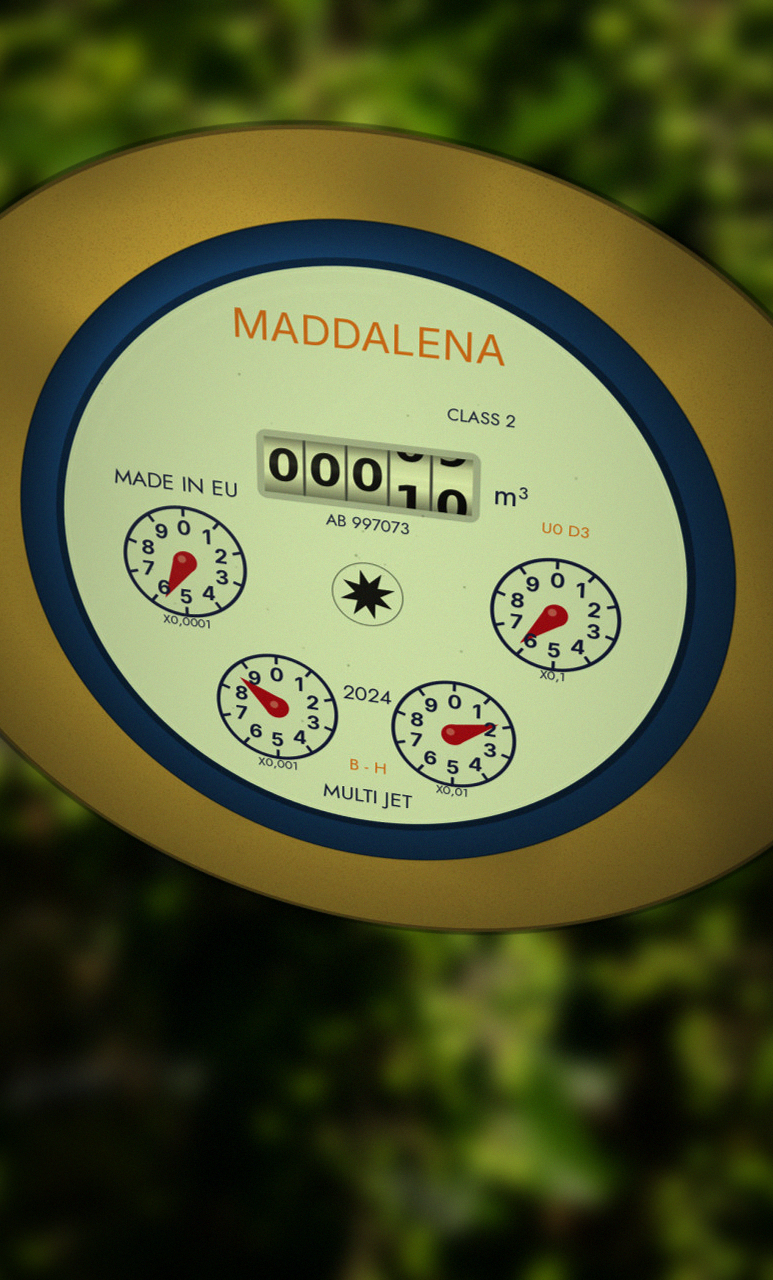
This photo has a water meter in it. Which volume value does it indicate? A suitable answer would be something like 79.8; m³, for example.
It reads 9.6185; m³
